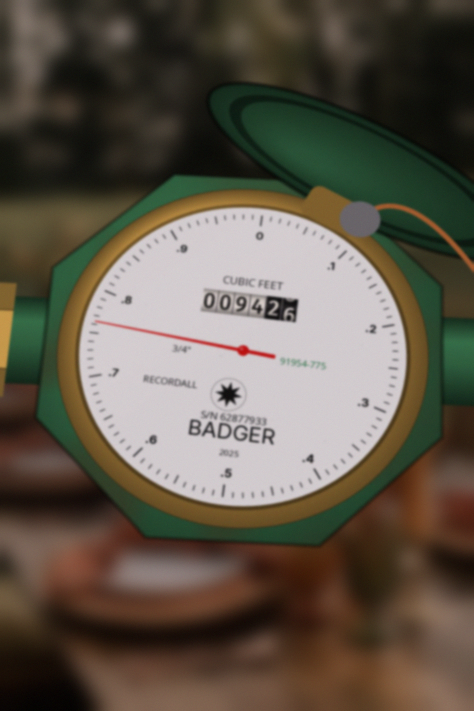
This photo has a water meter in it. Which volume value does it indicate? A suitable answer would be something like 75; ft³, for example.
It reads 9425.76; ft³
